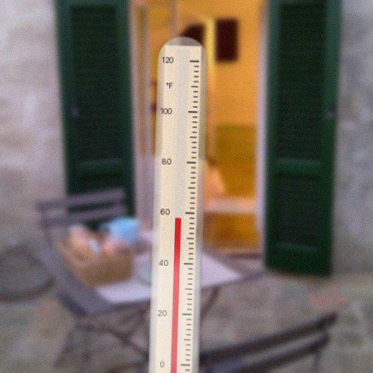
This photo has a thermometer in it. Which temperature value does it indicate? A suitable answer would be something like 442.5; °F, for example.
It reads 58; °F
